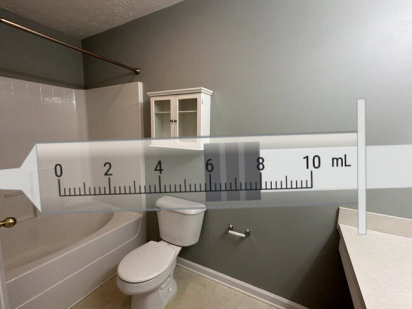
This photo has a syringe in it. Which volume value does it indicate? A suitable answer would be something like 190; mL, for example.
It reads 5.8; mL
